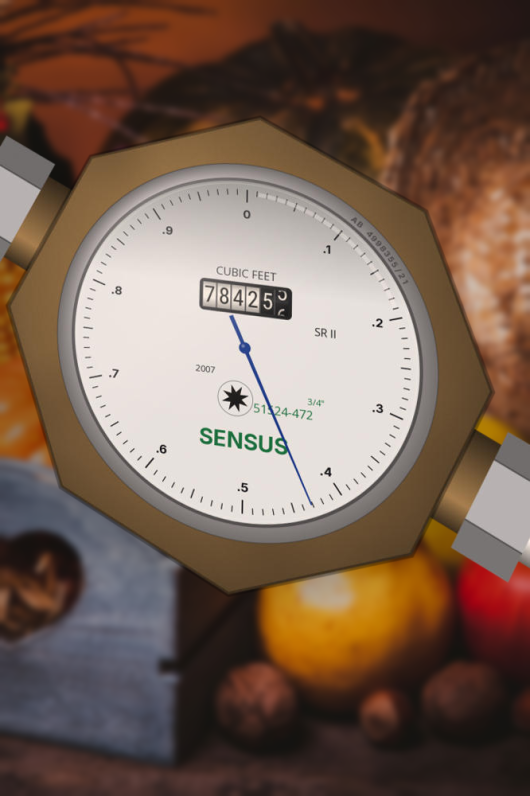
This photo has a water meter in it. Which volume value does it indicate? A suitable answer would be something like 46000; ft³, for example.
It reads 784255.43; ft³
